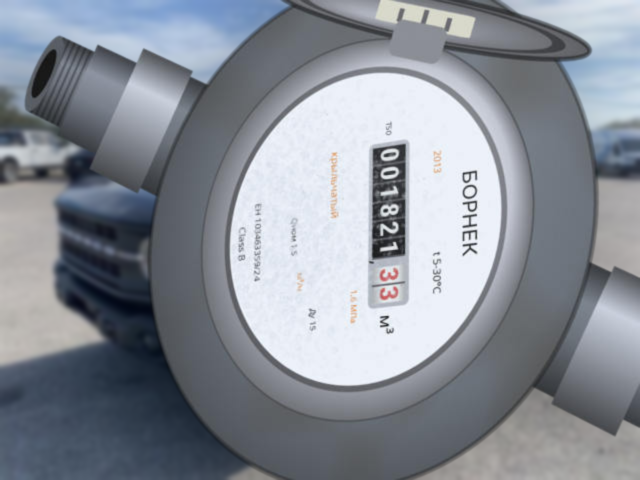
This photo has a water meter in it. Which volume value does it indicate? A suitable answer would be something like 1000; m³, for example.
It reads 1821.33; m³
